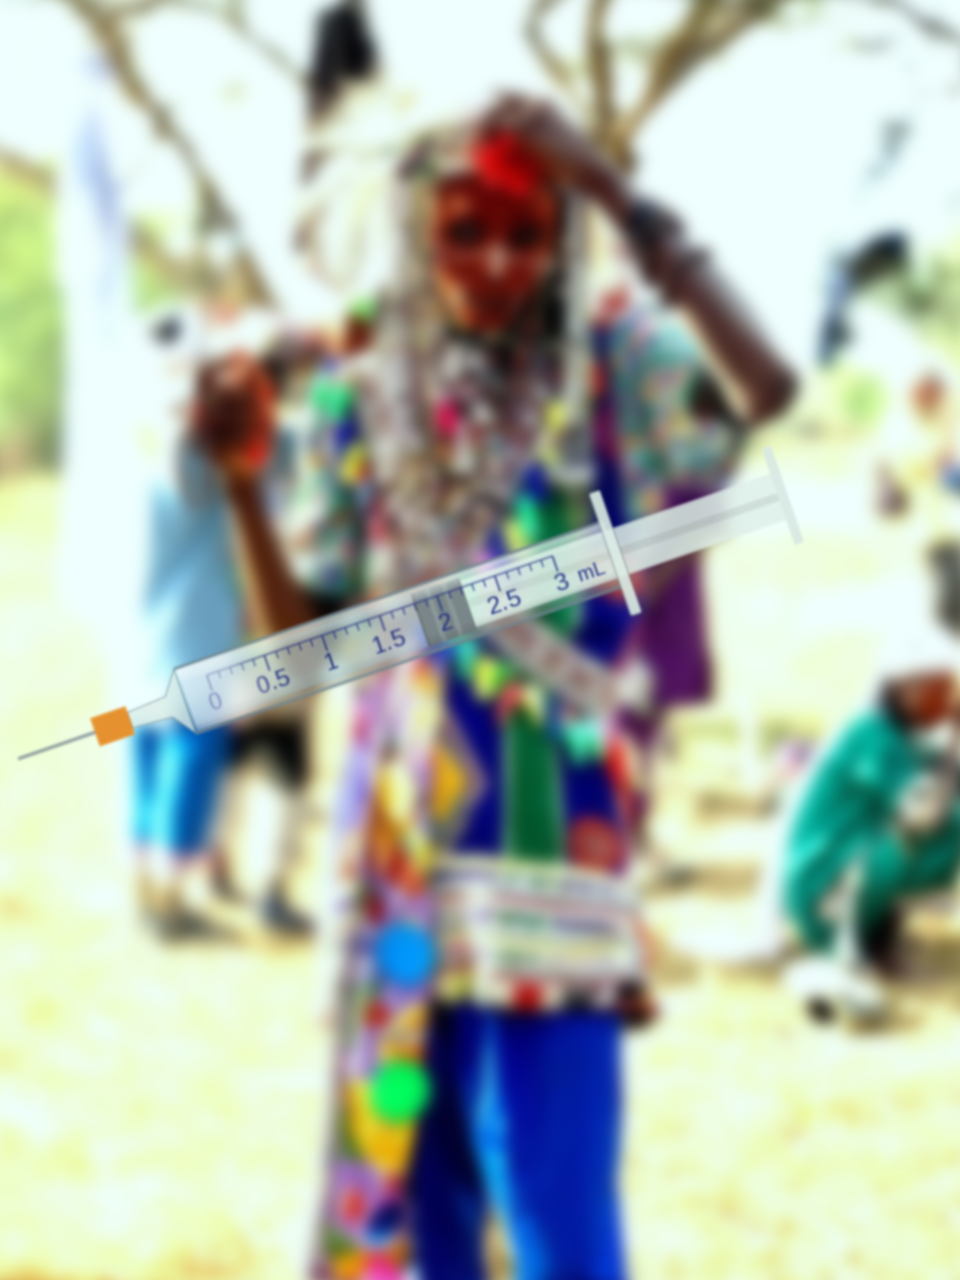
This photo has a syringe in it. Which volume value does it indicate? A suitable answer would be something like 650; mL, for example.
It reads 1.8; mL
